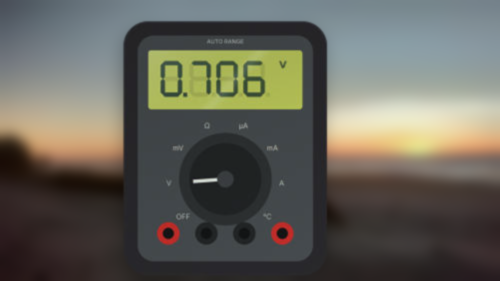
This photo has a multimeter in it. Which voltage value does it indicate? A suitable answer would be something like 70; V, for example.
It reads 0.706; V
